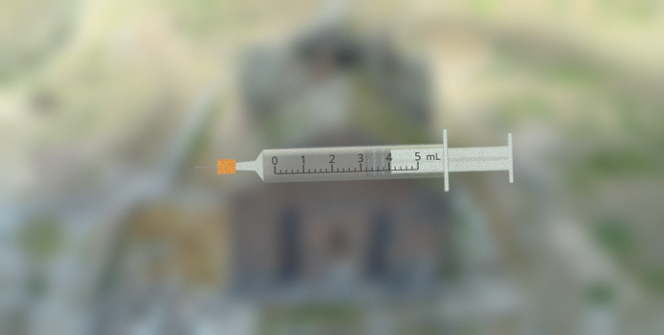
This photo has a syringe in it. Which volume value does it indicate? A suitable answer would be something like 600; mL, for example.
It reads 3.2; mL
